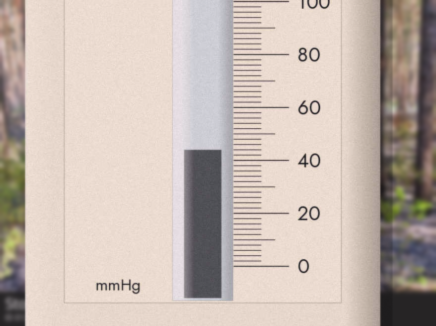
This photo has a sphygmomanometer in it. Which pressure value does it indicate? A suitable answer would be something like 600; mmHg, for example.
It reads 44; mmHg
